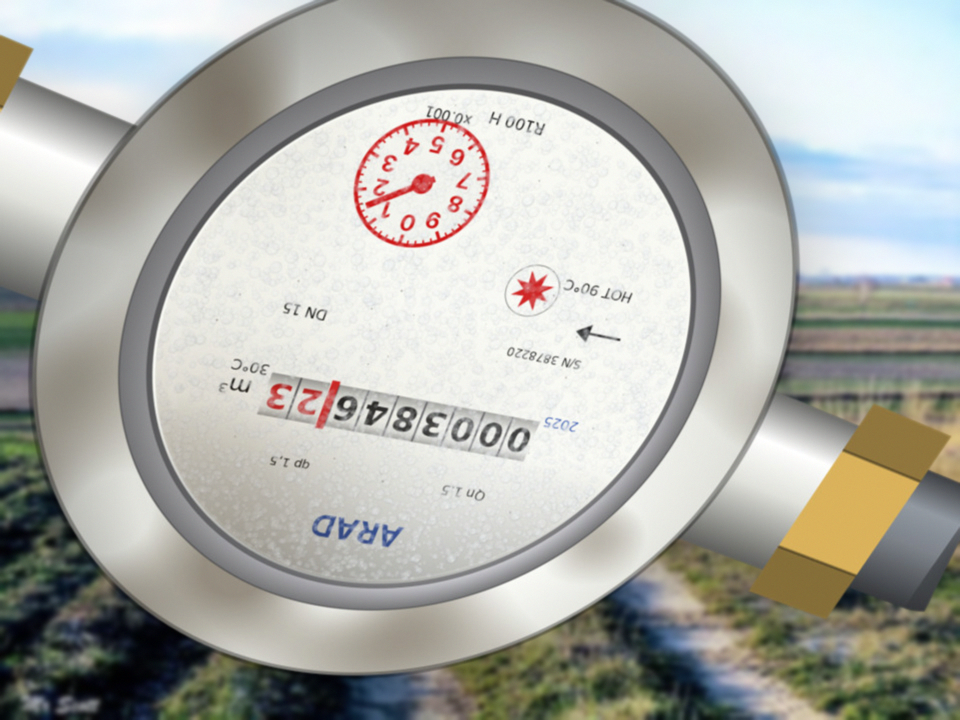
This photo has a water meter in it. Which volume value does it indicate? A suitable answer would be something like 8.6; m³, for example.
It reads 3846.231; m³
